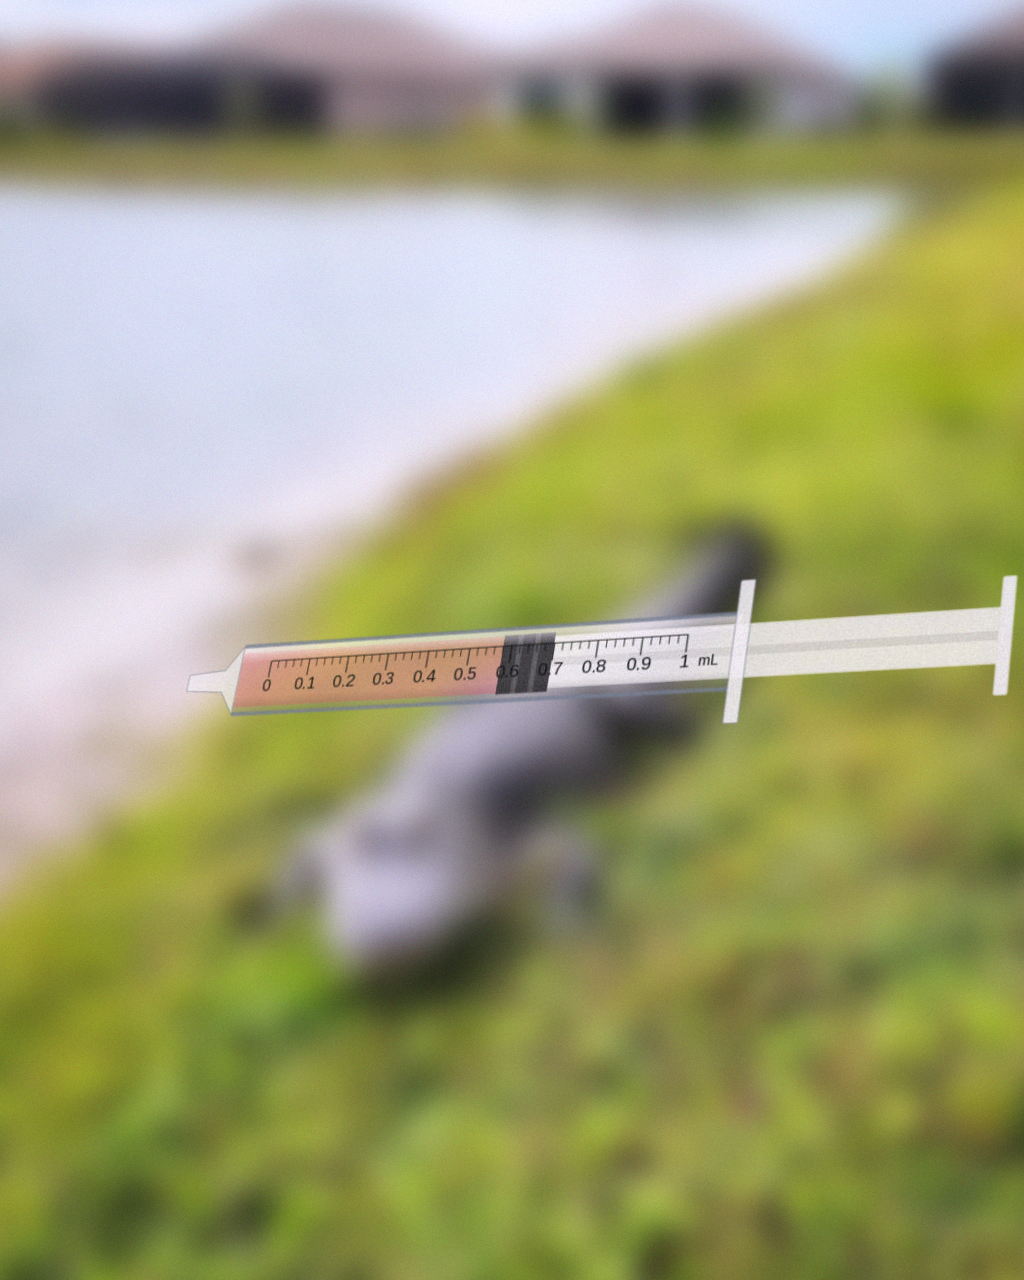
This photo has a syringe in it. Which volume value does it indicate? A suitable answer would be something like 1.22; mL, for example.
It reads 0.58; mL
